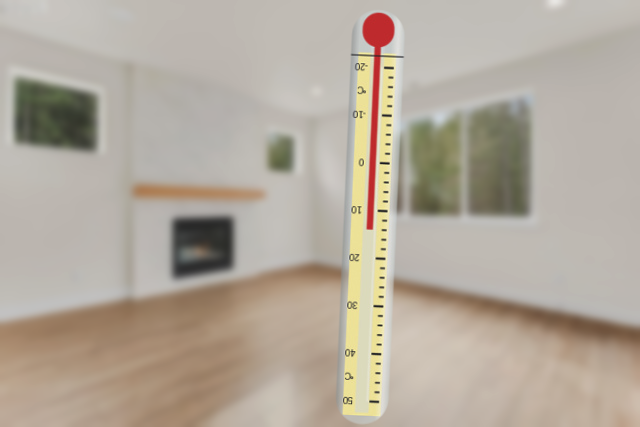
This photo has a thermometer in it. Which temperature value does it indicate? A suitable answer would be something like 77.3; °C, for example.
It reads 14; °C
